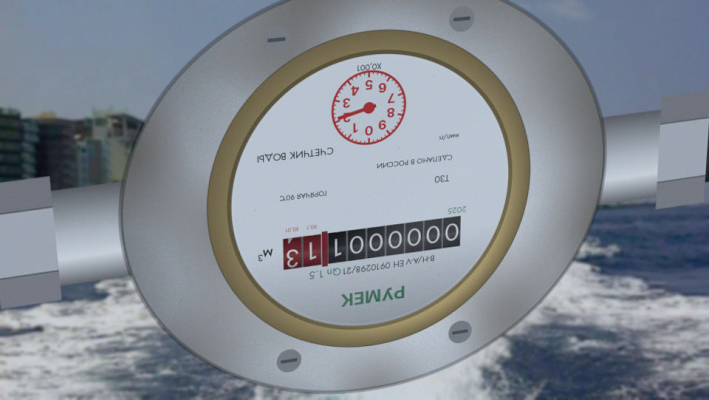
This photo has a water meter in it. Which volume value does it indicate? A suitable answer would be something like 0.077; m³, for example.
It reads 1.132; m³
